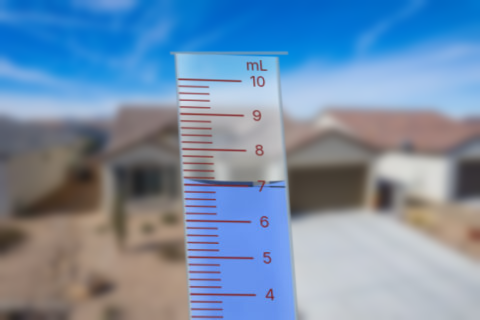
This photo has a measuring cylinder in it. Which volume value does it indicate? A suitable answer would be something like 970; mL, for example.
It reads 7; mL
